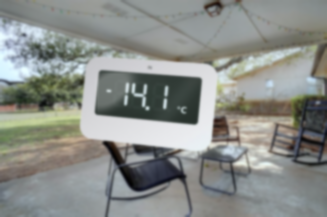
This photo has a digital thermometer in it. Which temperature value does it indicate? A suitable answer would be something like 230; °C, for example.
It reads -14.1; °C
